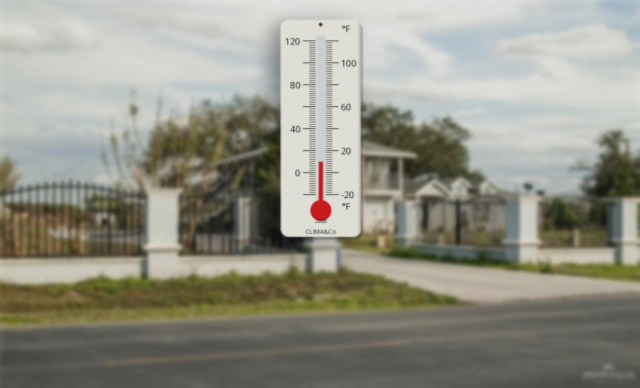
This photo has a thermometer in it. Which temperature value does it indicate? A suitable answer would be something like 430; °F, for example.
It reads 10; °F
